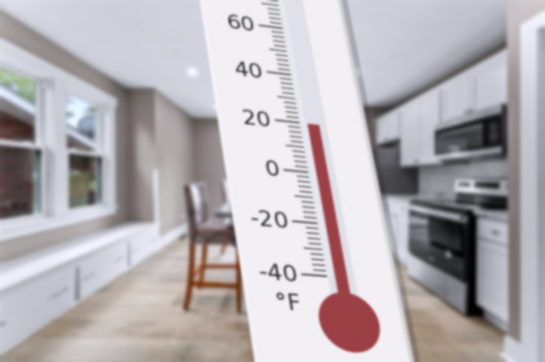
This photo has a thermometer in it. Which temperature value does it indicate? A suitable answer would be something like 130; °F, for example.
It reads 20; °F
